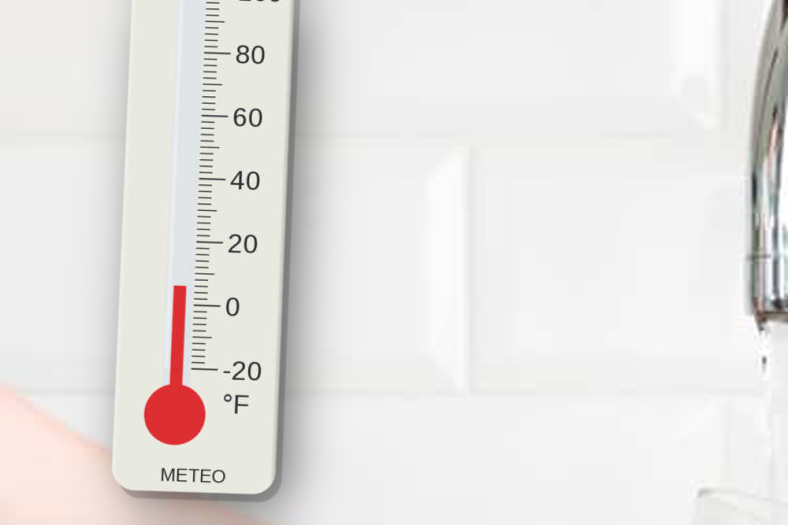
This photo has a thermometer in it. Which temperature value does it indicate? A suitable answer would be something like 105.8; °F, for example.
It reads 6; °F
